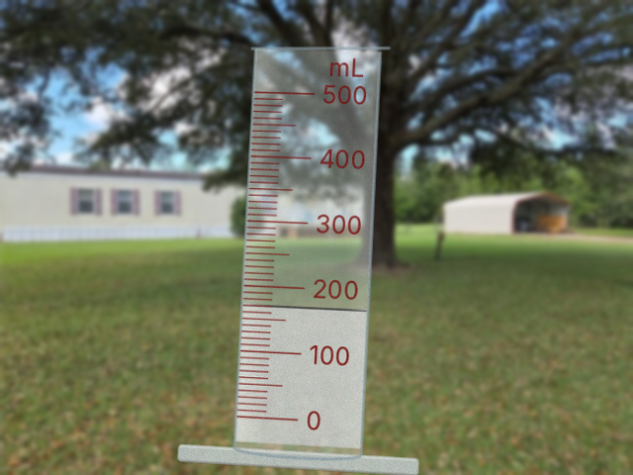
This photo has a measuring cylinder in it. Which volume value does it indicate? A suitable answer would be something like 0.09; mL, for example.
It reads 170; mL
